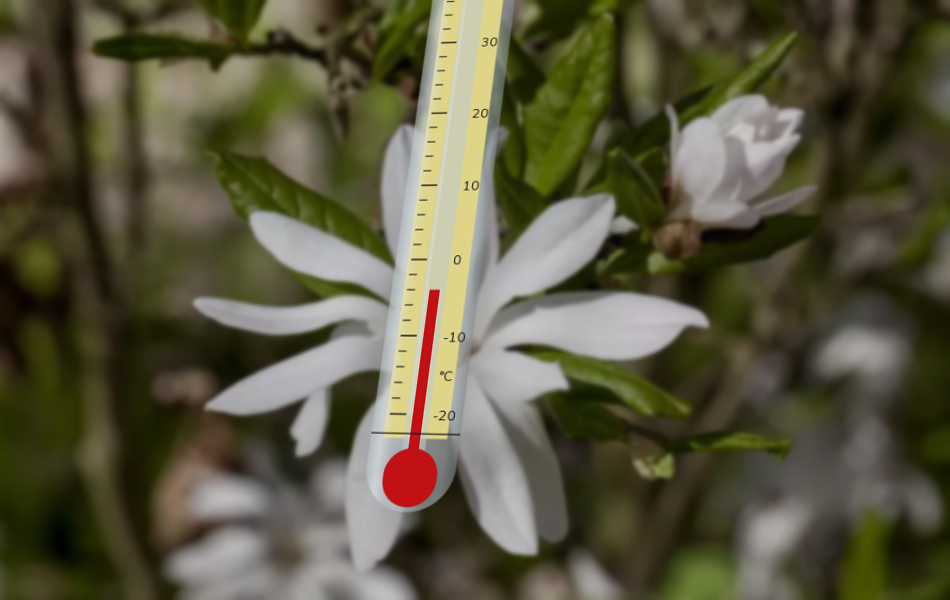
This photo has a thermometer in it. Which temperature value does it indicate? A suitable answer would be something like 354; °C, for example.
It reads -4; °C
